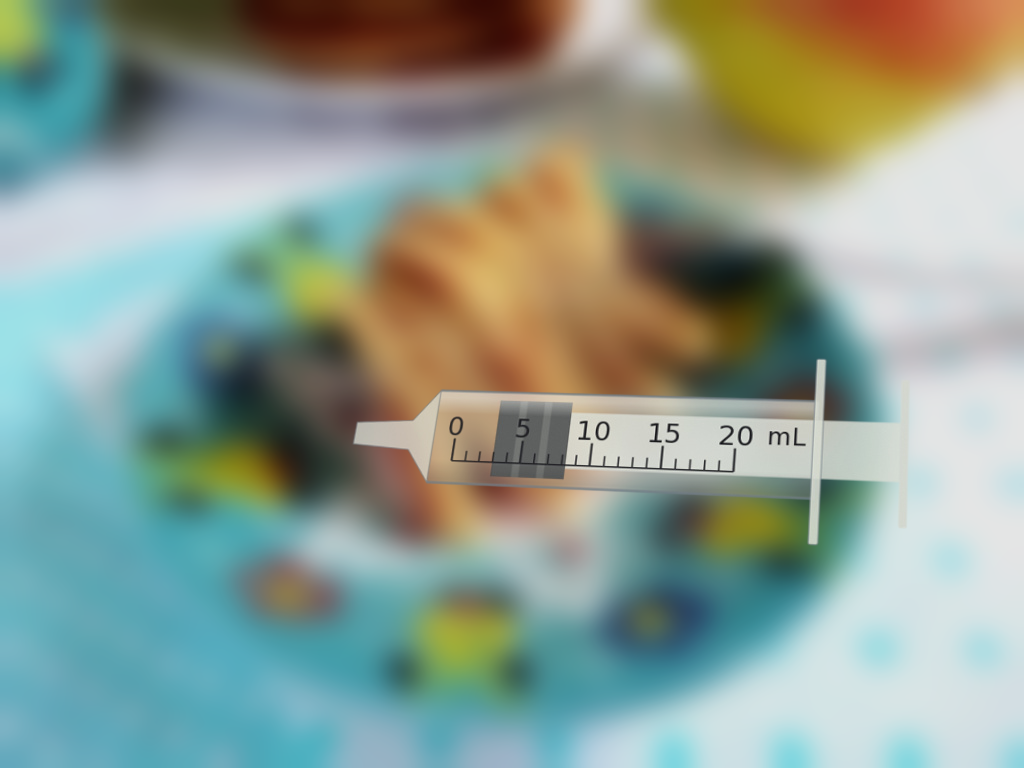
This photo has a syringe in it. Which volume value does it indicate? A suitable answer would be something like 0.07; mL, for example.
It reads 3; mL
